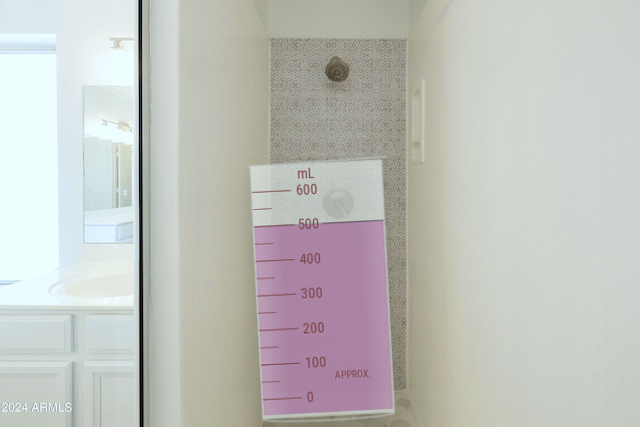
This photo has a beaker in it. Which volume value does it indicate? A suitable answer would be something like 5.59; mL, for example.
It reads 500; mL
